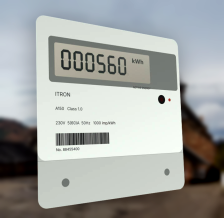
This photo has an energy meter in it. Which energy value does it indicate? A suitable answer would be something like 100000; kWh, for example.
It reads 560; kWh
